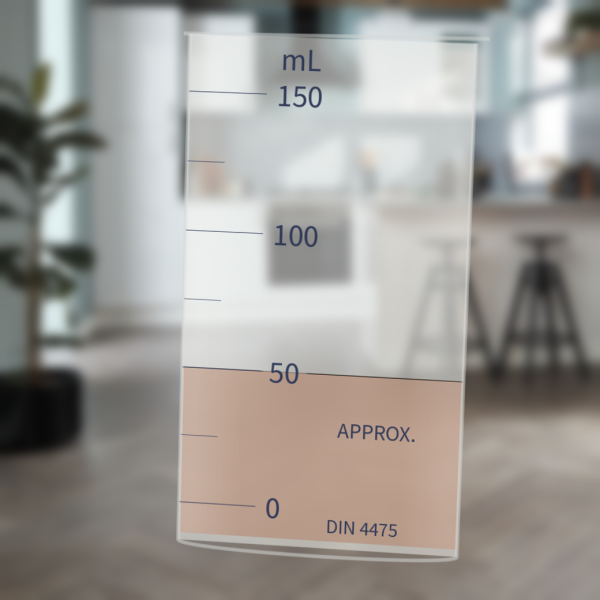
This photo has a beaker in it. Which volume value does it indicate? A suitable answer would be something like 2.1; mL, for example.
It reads 50; mL
